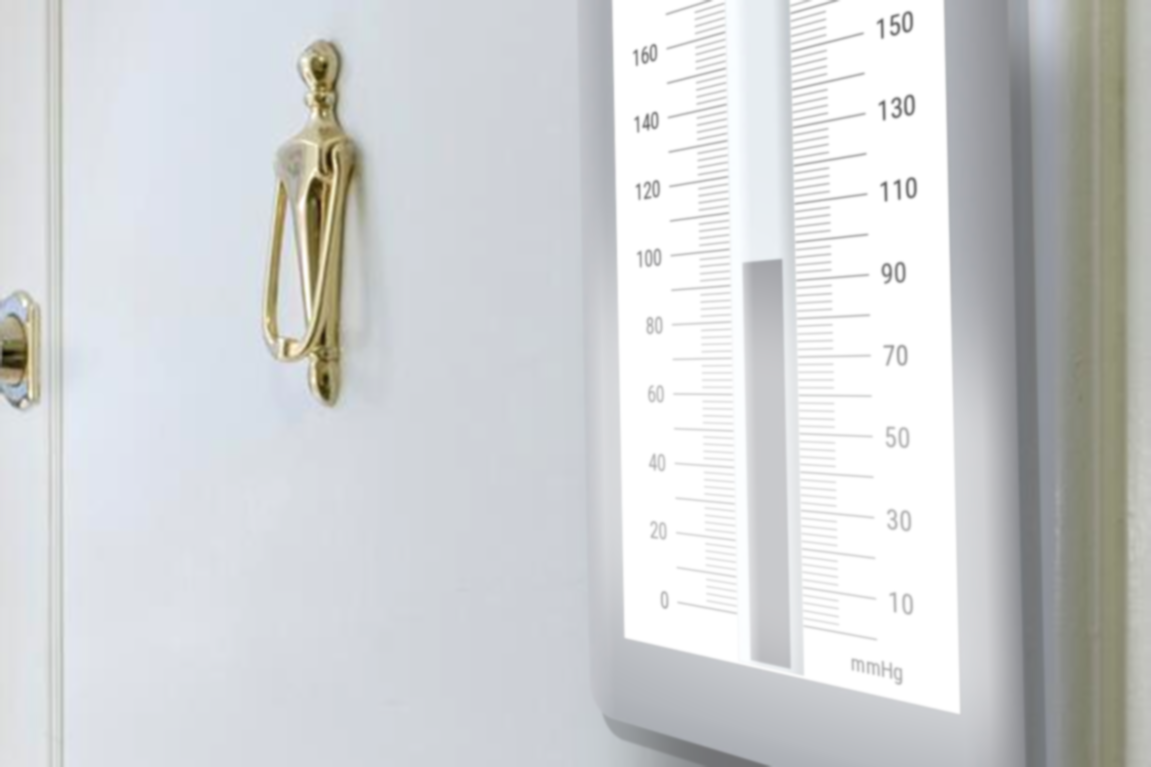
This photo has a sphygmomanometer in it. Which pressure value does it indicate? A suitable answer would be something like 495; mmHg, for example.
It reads 96; mmHg
